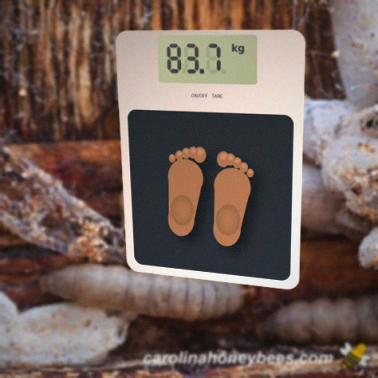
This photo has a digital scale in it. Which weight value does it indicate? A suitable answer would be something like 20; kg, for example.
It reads 83.7; kg
